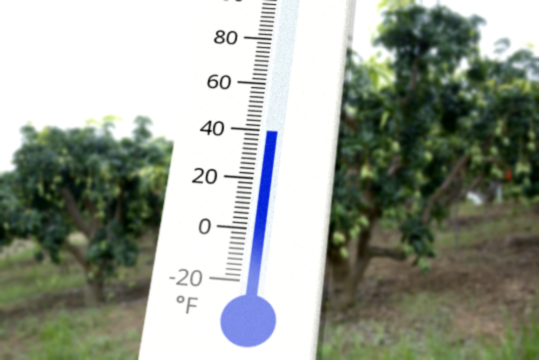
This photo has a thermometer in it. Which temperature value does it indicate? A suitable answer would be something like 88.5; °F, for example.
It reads 40; °F
